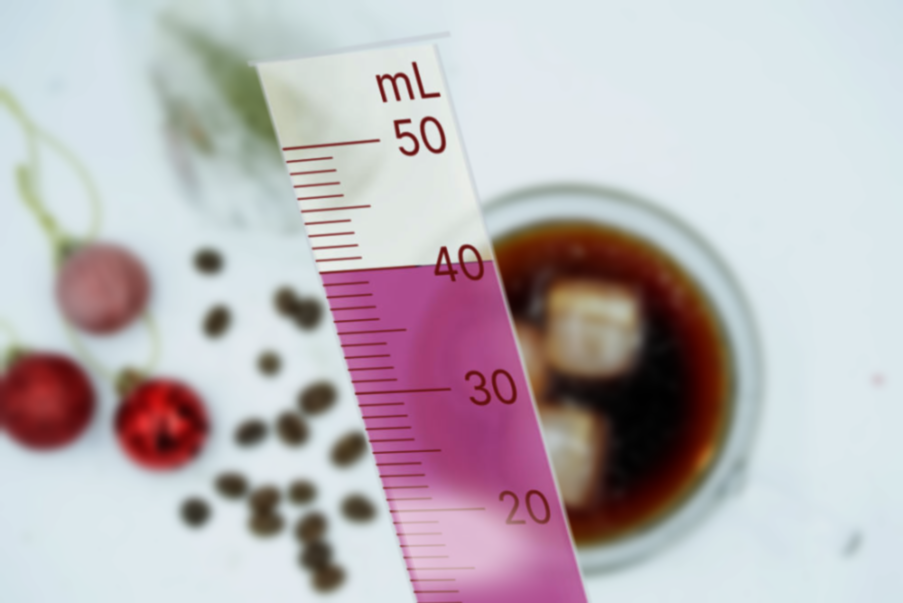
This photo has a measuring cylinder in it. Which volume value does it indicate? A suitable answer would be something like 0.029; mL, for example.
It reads 40; mL
